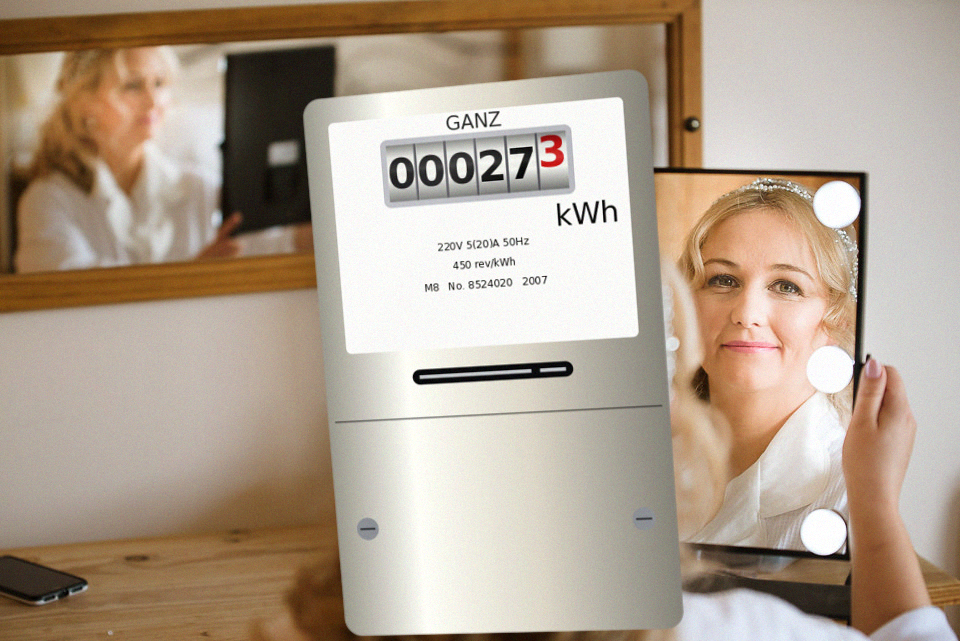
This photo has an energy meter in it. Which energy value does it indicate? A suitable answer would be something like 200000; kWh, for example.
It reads 27.3; kWh
